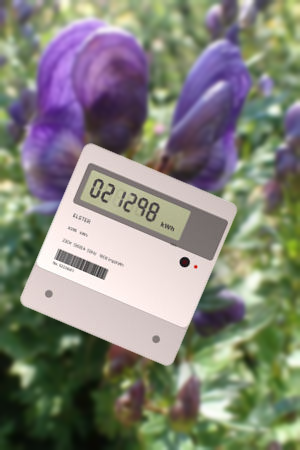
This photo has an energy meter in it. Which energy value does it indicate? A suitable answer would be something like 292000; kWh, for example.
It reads 21298; kWh
